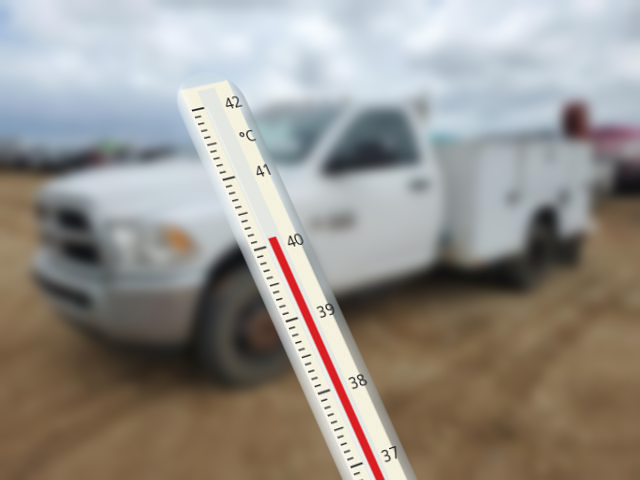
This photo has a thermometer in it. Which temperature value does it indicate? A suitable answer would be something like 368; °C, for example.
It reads 40.1; °C
